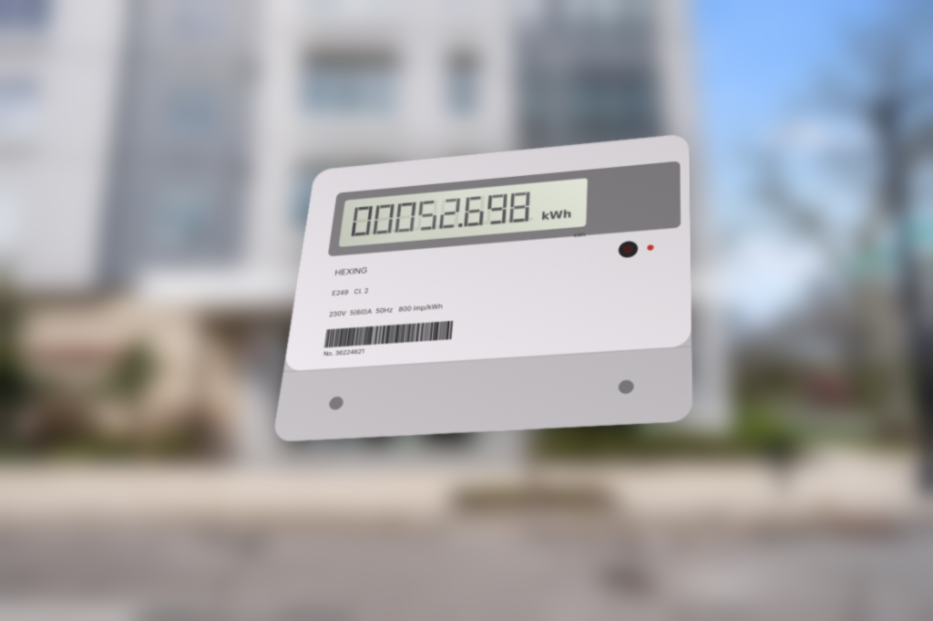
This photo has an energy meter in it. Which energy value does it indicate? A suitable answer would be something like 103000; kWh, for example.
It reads 52.698; kWh
